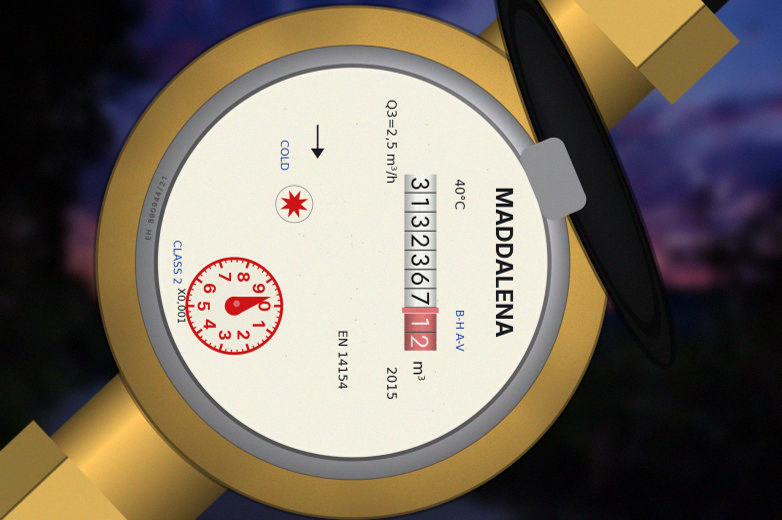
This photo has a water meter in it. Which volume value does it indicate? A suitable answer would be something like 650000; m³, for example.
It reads 3132367.119; m³
